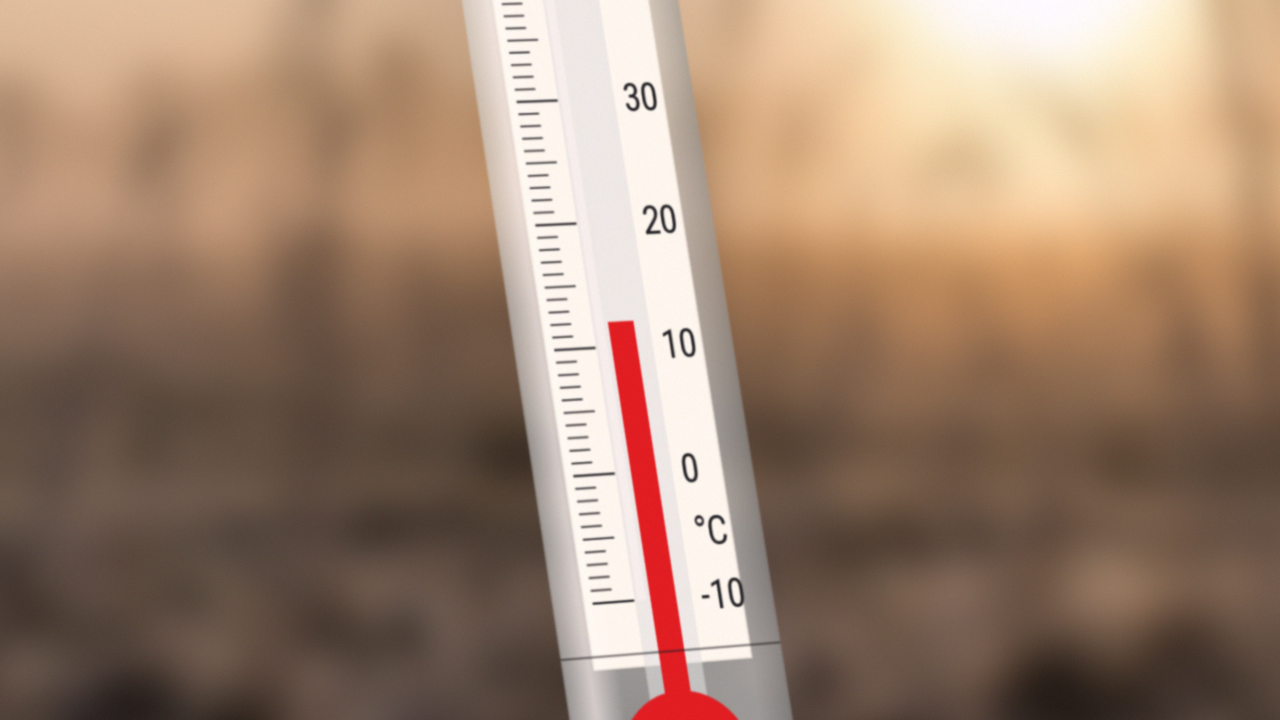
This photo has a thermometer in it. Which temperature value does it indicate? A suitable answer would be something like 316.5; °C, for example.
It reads 12; °C
